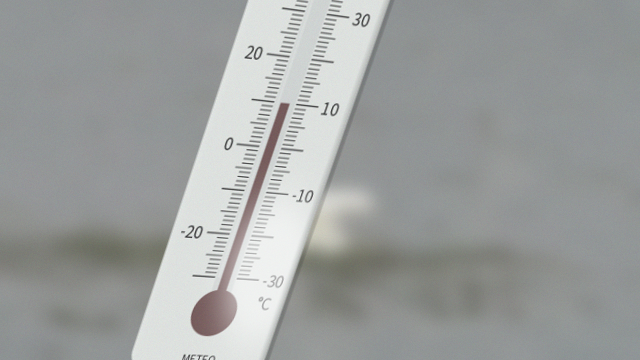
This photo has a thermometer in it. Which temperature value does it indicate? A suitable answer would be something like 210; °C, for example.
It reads 10; °C
